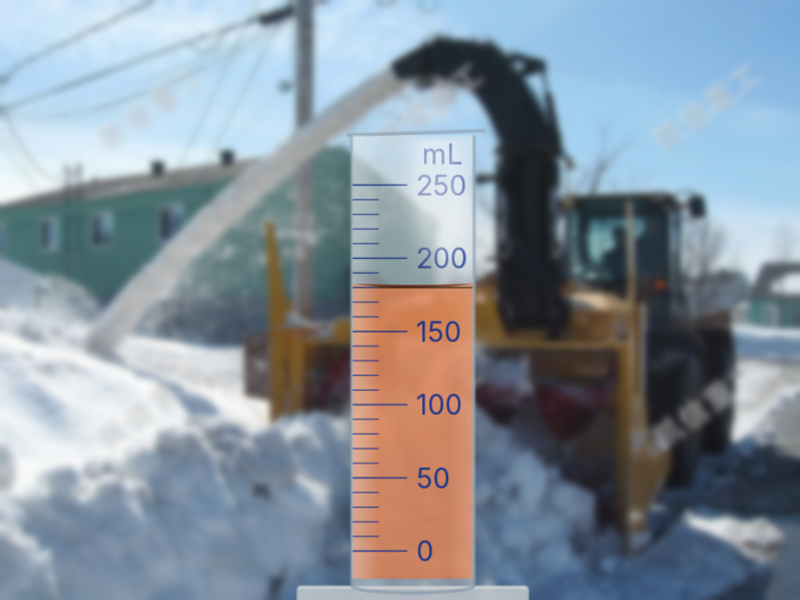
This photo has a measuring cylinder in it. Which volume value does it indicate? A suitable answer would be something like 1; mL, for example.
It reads 180; mL
